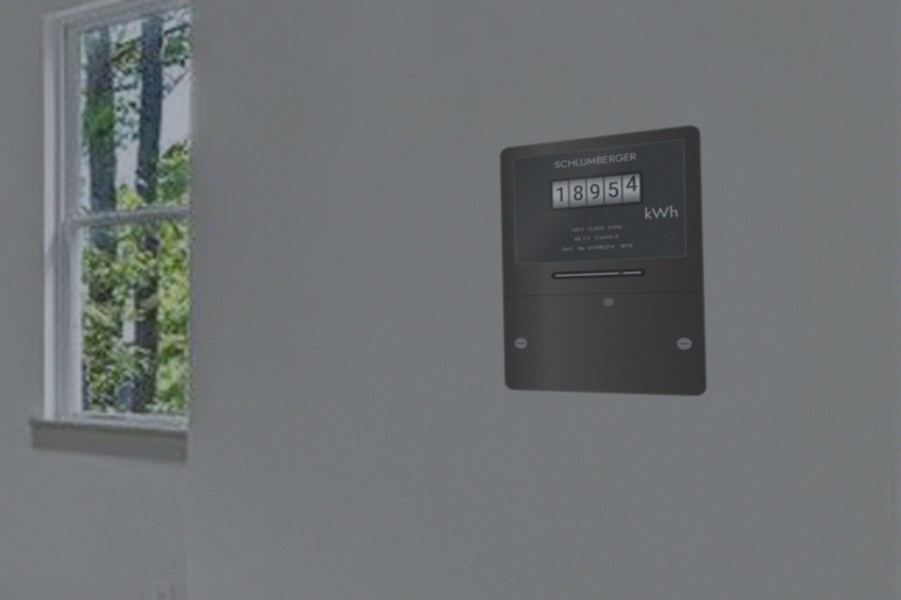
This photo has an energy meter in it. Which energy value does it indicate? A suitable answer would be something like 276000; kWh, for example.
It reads 18954; kWh
